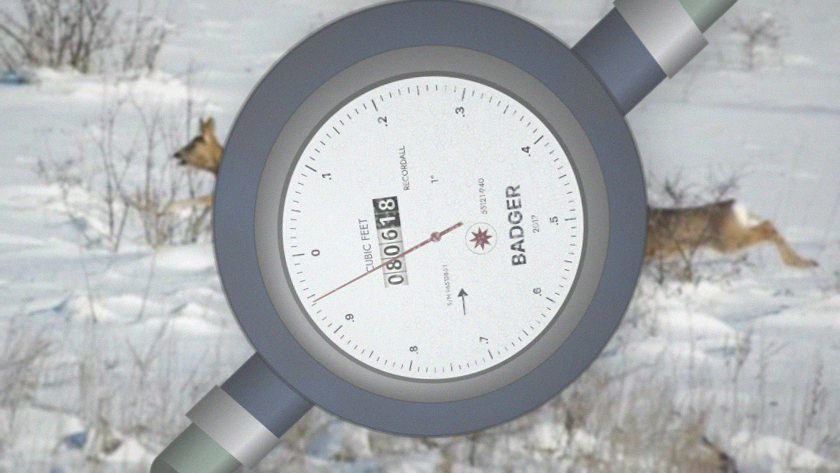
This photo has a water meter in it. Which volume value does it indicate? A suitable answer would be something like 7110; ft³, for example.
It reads 80617.94; ft³
